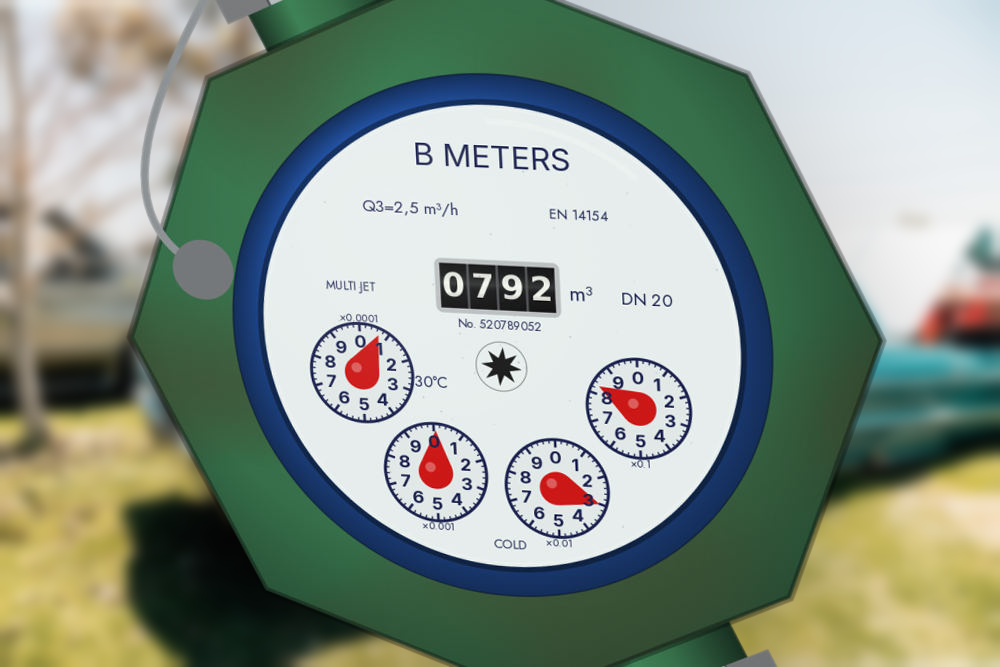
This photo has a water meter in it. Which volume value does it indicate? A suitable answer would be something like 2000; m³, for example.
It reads 792.8300; m³
